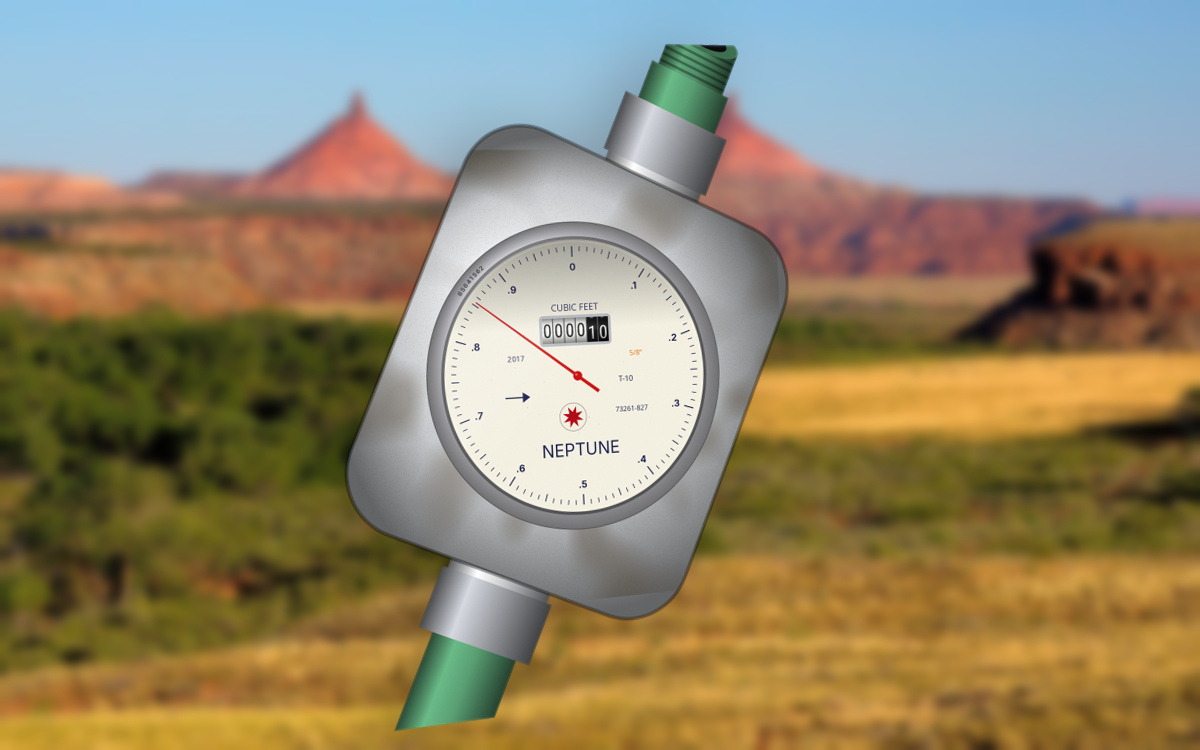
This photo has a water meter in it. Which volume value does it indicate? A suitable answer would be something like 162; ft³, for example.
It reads 9.85; ft³
